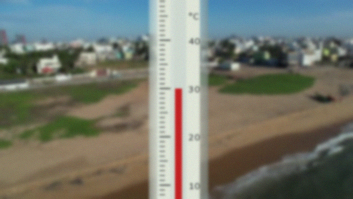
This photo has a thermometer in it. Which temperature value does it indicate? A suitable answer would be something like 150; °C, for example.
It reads 30; °C
